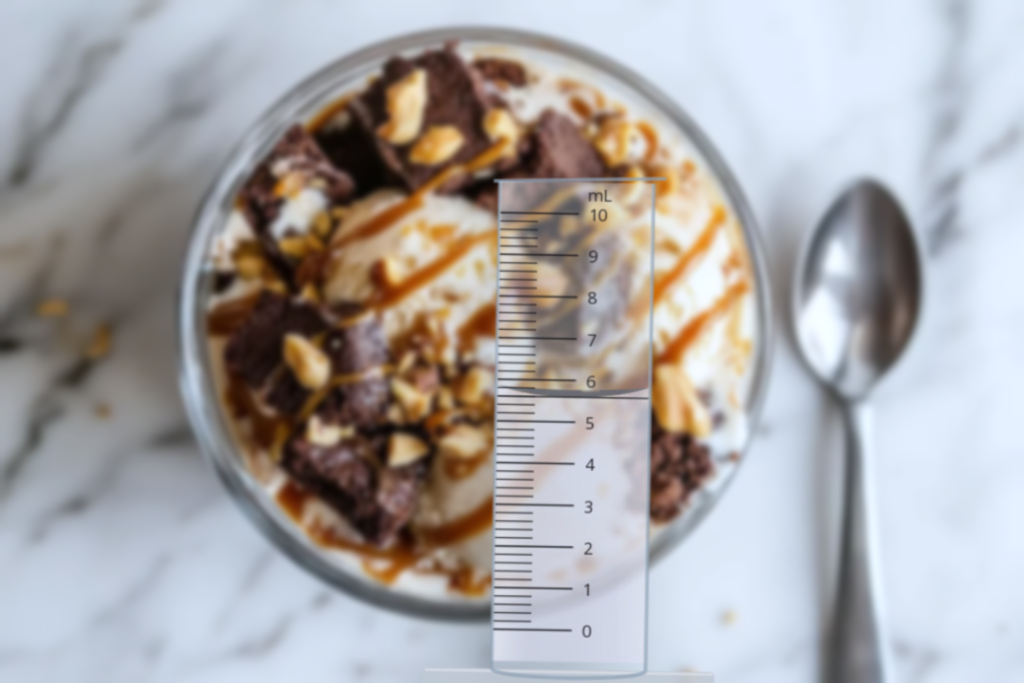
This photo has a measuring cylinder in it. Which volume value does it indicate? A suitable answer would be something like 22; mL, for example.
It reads 5.6; mL
